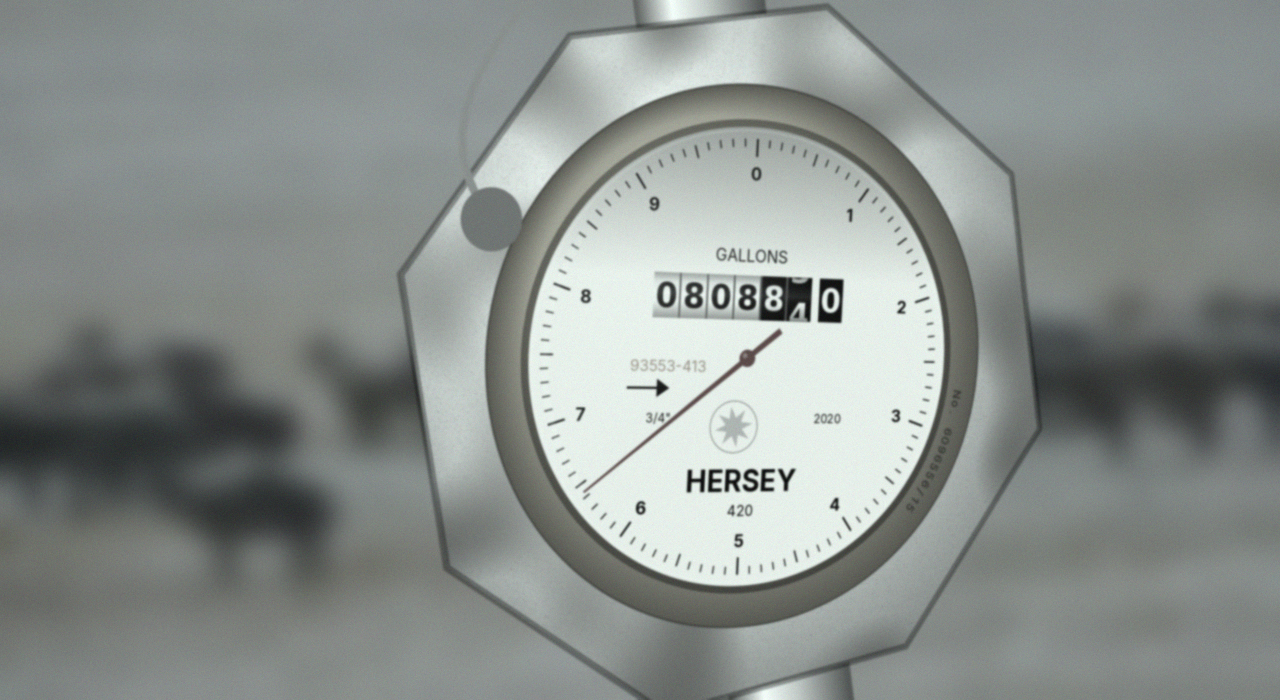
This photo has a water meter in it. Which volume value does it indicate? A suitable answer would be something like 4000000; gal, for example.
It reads 808836.4; gal
